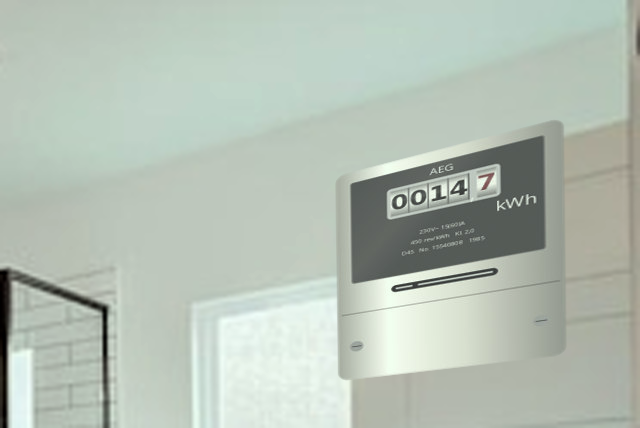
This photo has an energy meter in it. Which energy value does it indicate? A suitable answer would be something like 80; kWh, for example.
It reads 14.7; kWh
